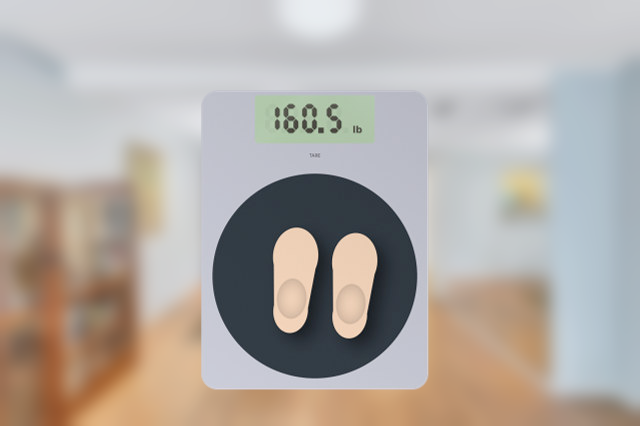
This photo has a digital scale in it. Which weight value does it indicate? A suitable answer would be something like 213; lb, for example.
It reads 160.5; lb
